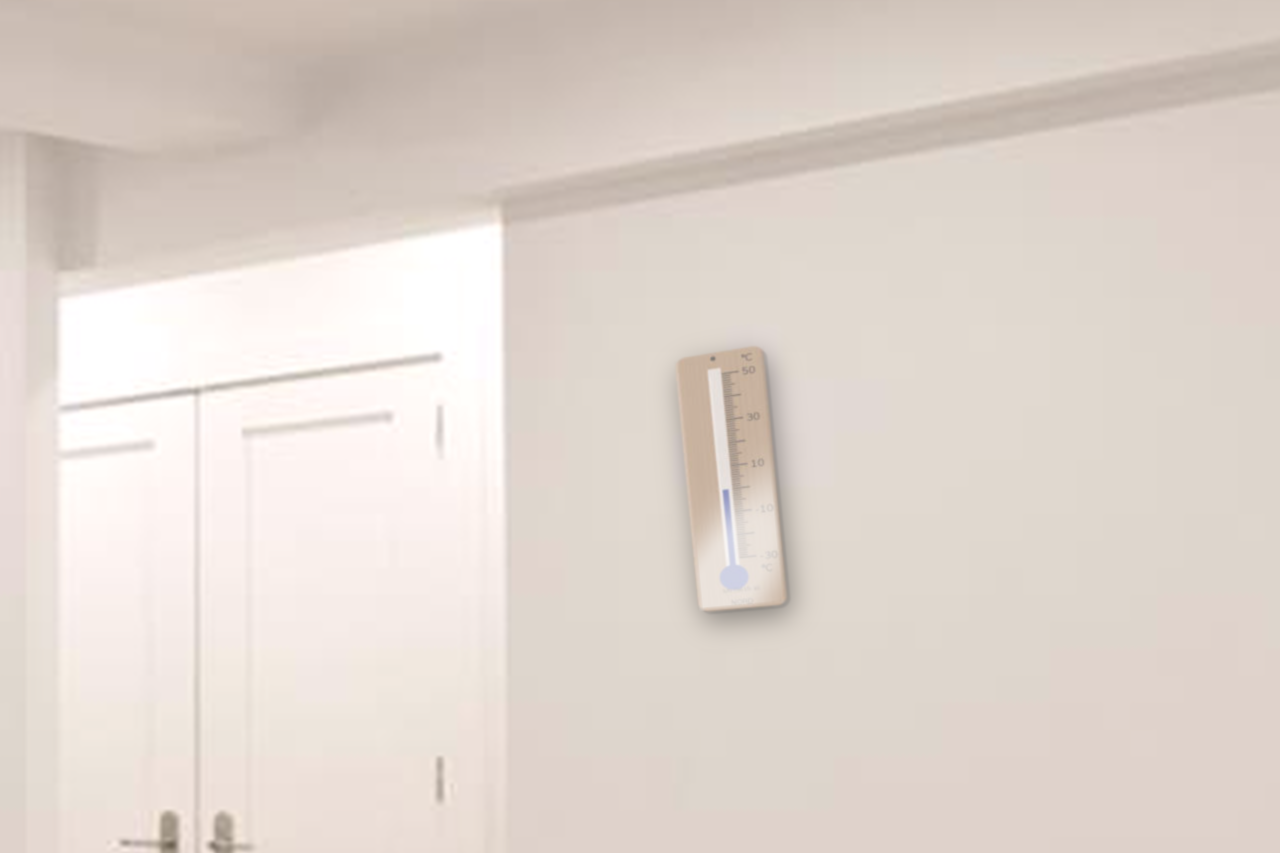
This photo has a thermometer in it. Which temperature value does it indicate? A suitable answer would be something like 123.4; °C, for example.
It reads 0; °C
